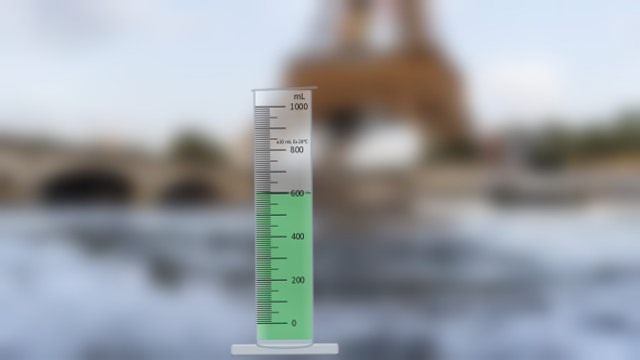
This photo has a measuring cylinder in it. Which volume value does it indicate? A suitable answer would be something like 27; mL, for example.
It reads 600; mL
